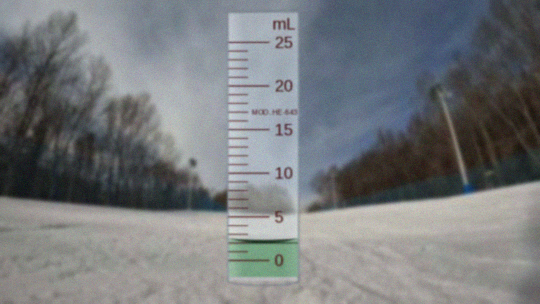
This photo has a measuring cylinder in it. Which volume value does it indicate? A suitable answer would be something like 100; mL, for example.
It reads 2; mL
